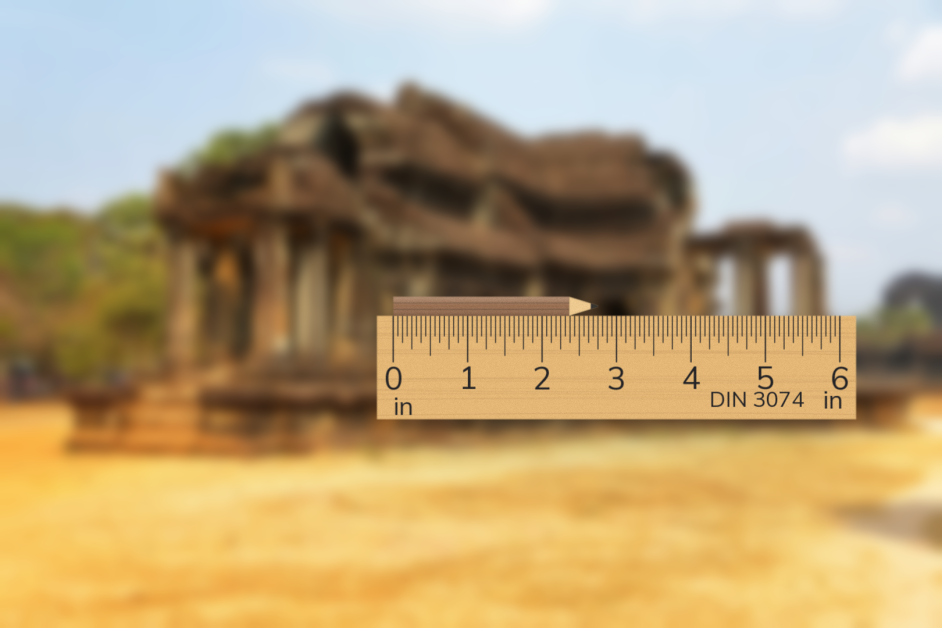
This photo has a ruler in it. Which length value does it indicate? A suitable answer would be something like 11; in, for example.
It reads 2.75; in
